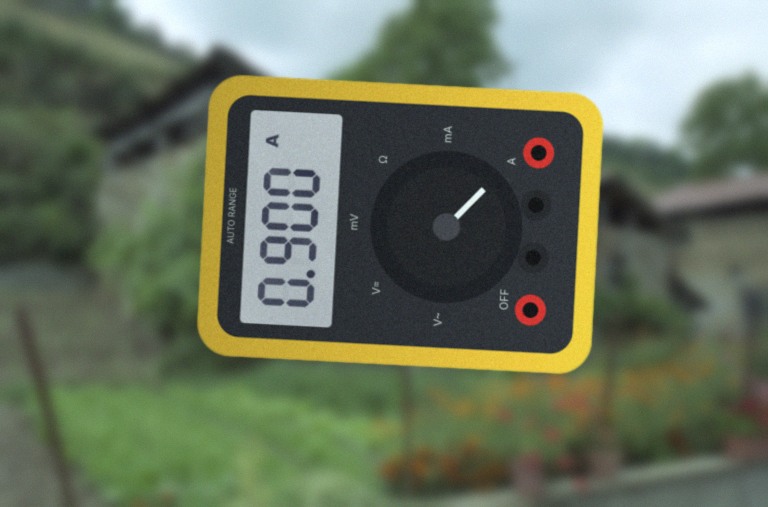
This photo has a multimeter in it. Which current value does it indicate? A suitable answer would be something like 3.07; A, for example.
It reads 0.900; A
